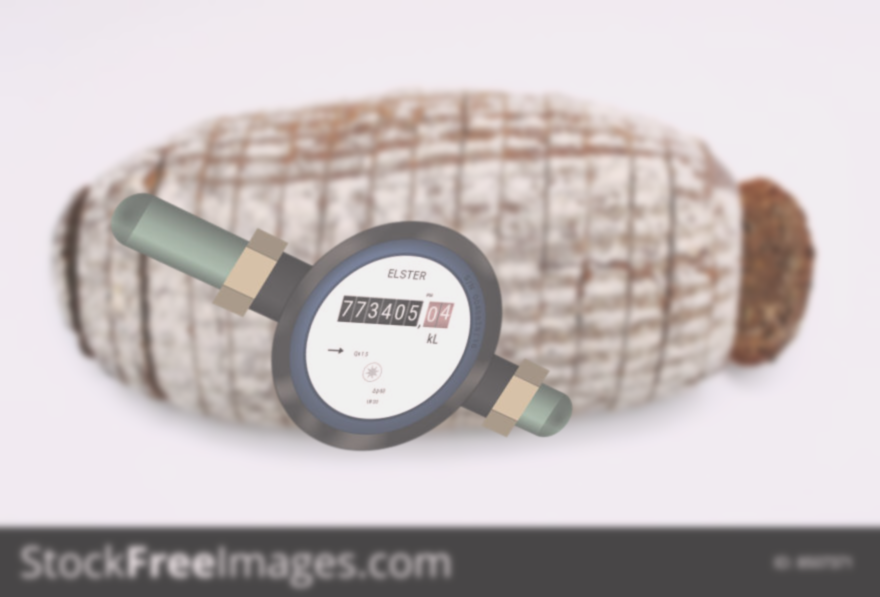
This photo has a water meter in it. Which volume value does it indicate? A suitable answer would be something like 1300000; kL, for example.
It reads 773405.04; kL
